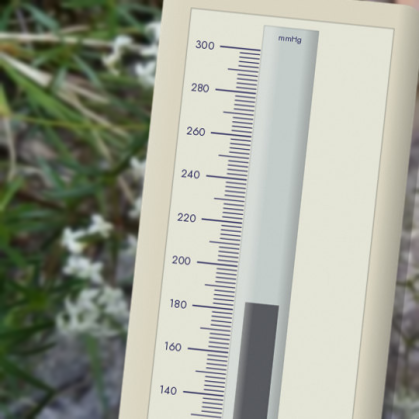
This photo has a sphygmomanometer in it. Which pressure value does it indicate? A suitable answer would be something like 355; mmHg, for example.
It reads 184; mmHg
